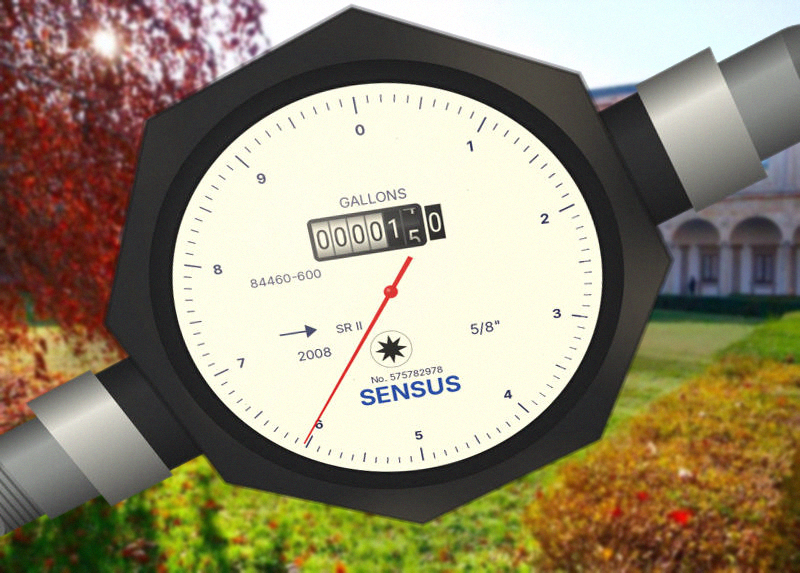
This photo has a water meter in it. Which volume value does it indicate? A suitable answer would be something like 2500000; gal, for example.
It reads 146.0; gal
